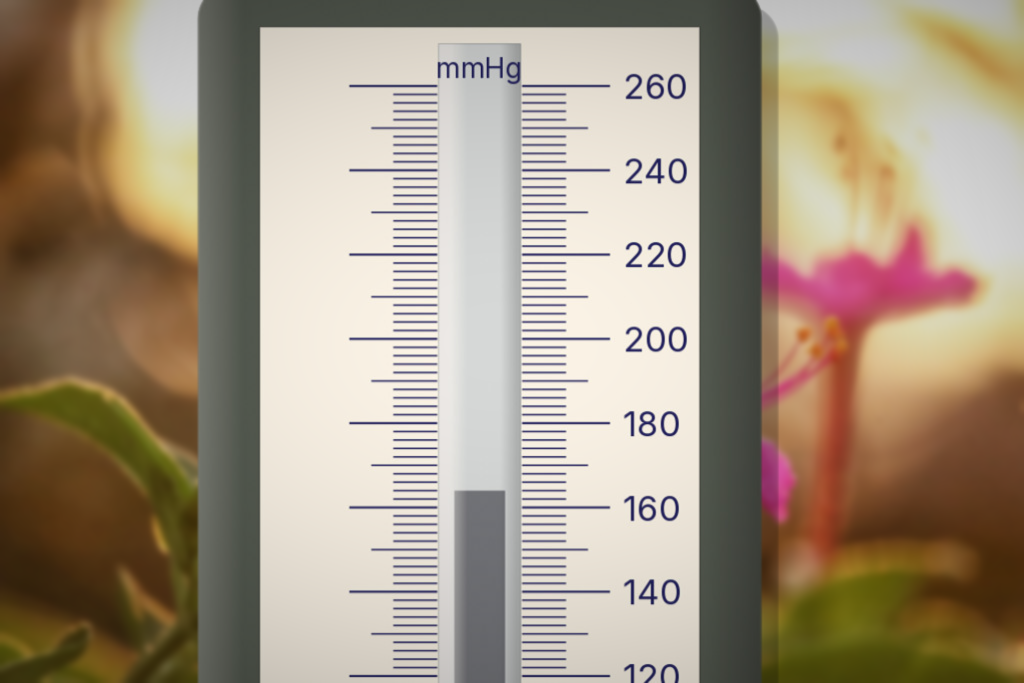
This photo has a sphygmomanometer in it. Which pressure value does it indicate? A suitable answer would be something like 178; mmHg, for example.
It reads 164; mmHg
